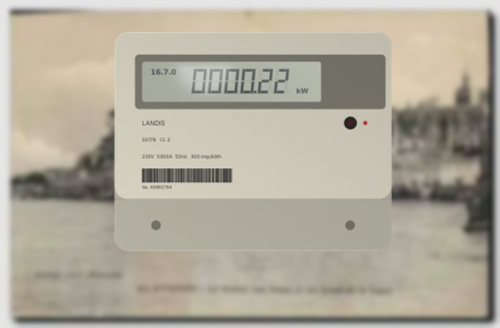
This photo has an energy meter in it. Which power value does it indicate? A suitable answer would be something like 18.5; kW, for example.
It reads 0.22; kW
